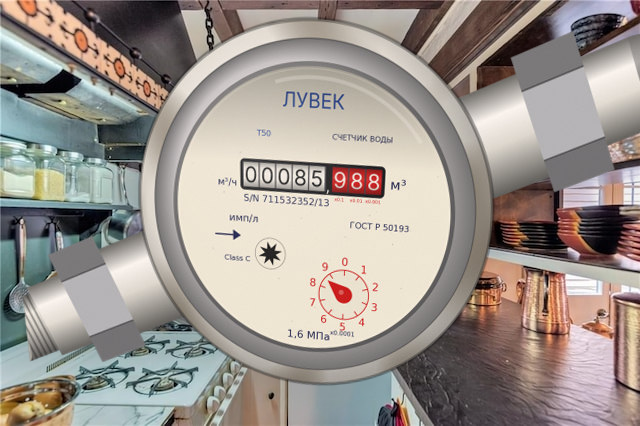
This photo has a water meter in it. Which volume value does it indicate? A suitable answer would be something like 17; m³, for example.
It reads 85.9888; m³
